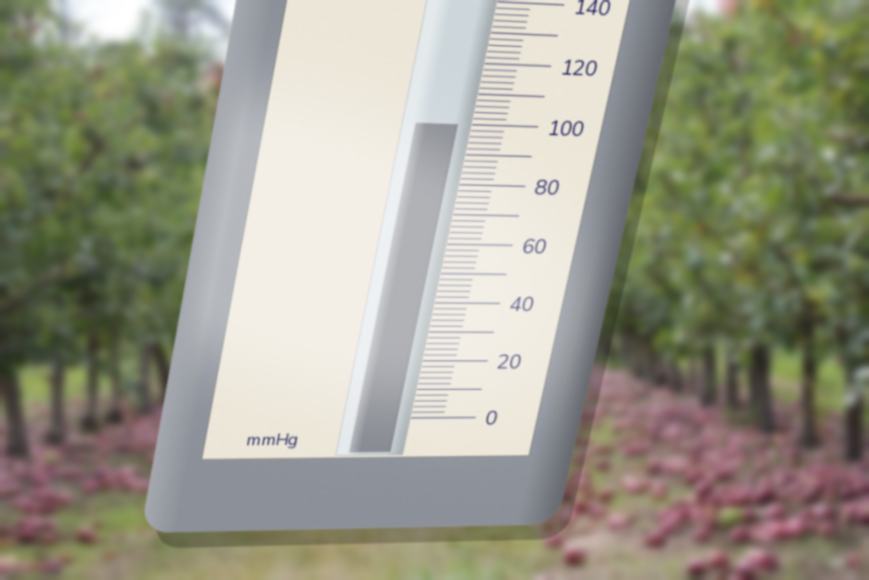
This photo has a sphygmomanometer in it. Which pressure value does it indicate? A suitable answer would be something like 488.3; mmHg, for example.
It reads 100; mmHg
